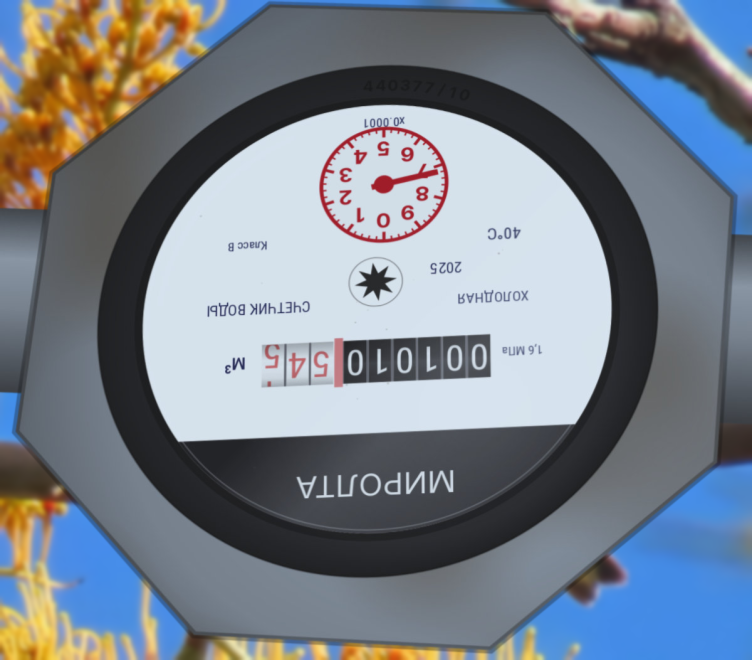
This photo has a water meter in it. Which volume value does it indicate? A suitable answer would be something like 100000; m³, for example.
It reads 1010.5447; m³
